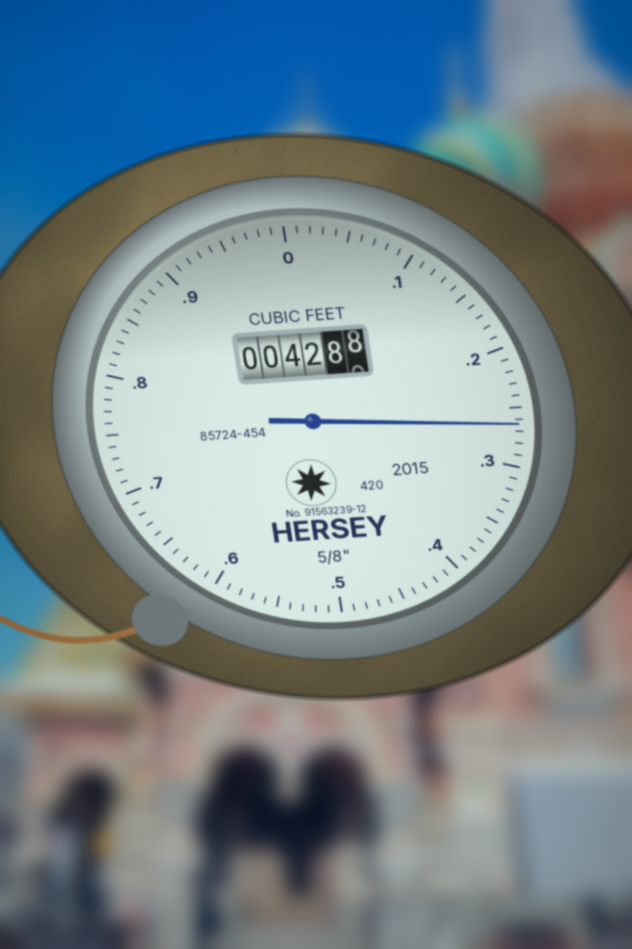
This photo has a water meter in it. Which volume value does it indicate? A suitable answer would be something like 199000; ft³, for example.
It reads 4288.26; ft³
